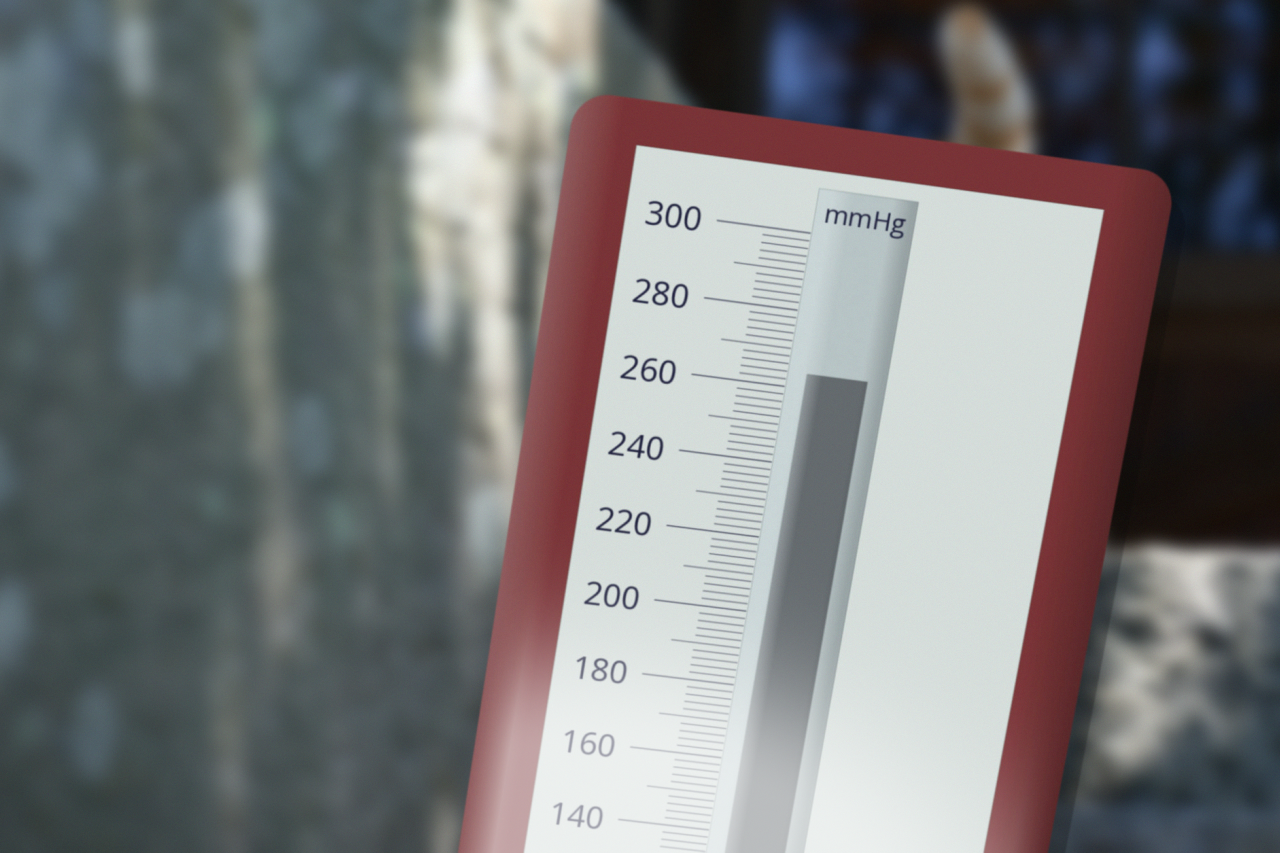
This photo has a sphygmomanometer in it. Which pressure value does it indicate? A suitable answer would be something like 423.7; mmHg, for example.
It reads 264; mmHg
